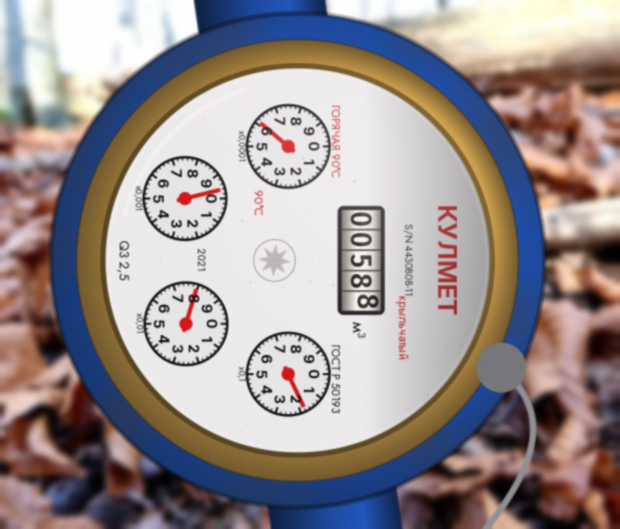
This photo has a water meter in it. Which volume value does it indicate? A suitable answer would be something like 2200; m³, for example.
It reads 588.1796; m³
